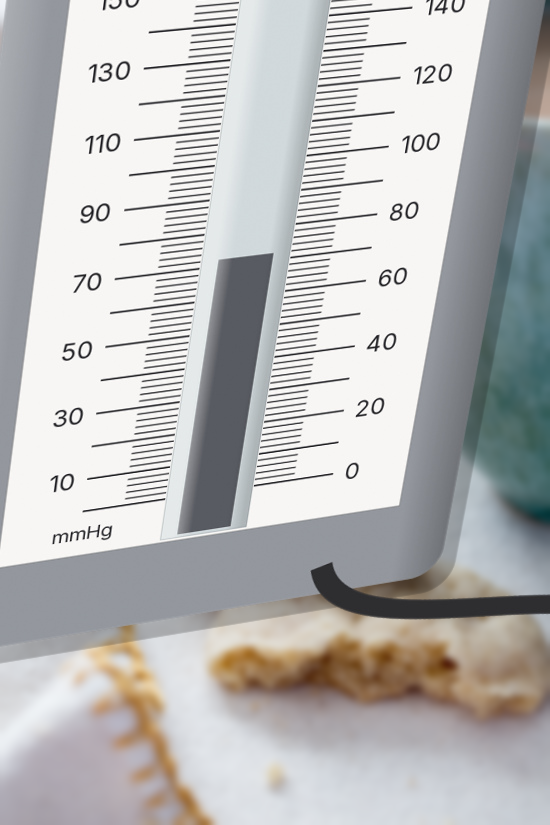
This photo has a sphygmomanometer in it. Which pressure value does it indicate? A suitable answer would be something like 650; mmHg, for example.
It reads 72; mmHg
